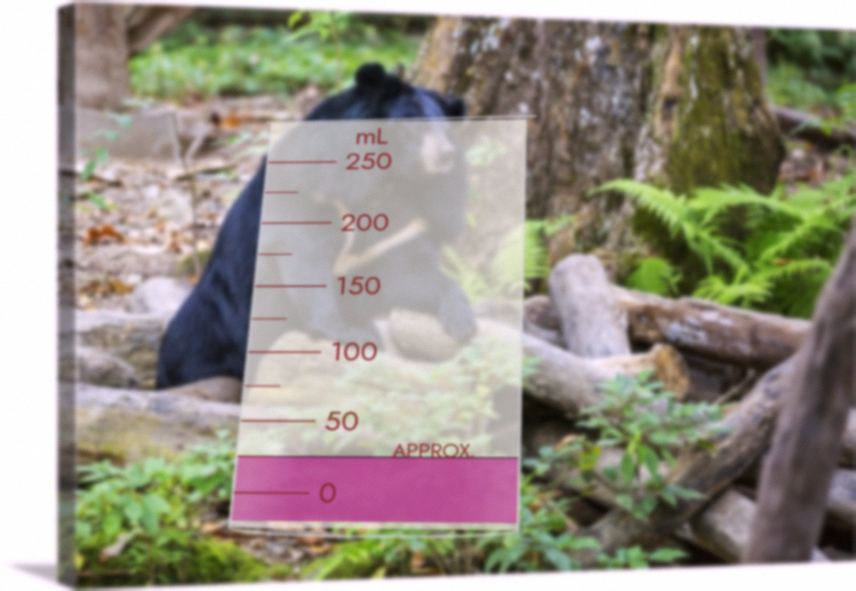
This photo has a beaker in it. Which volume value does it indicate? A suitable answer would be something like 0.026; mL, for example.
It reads 25; mL
